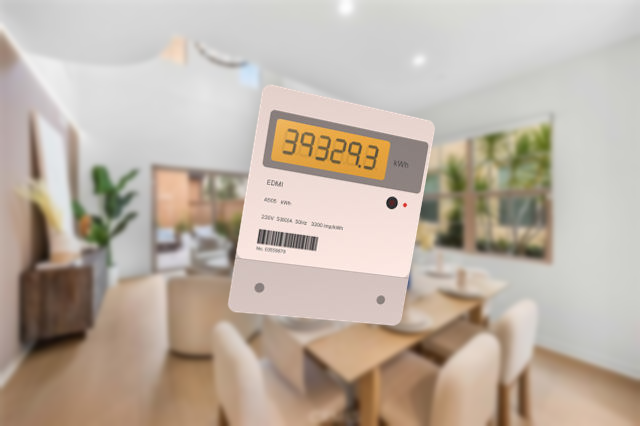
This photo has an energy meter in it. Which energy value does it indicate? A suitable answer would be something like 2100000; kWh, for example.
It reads 39329.3; kWh
